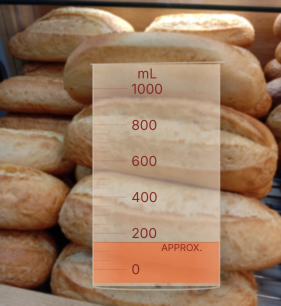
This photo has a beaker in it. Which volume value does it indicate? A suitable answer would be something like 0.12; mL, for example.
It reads 150; mL
